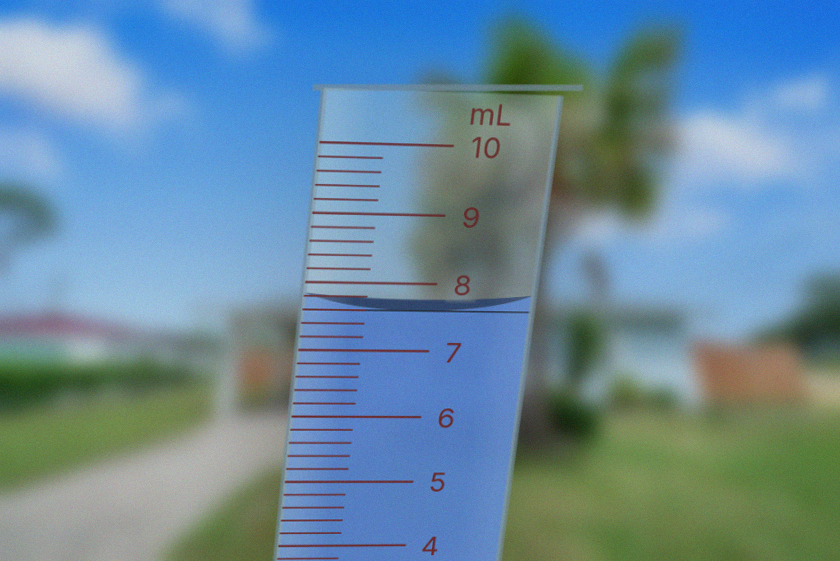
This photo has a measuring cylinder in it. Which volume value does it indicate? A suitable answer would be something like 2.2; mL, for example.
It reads 7.6; mL
